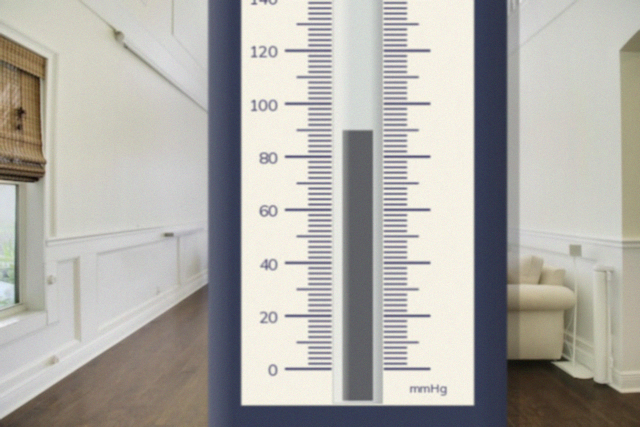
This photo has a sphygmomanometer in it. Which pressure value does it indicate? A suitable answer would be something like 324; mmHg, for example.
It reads 90; mmHg
